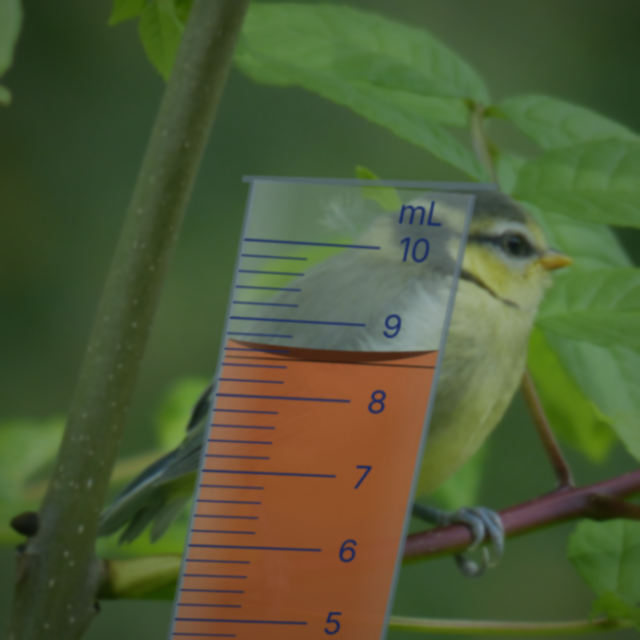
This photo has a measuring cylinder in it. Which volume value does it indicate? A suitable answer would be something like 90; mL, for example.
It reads 8.5; mL
